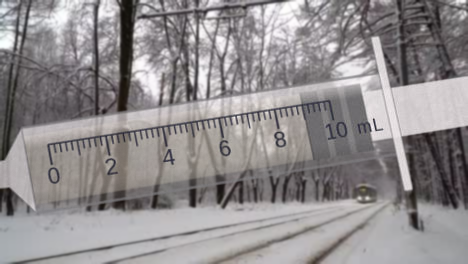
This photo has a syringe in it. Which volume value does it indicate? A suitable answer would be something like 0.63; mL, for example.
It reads 9; mL
